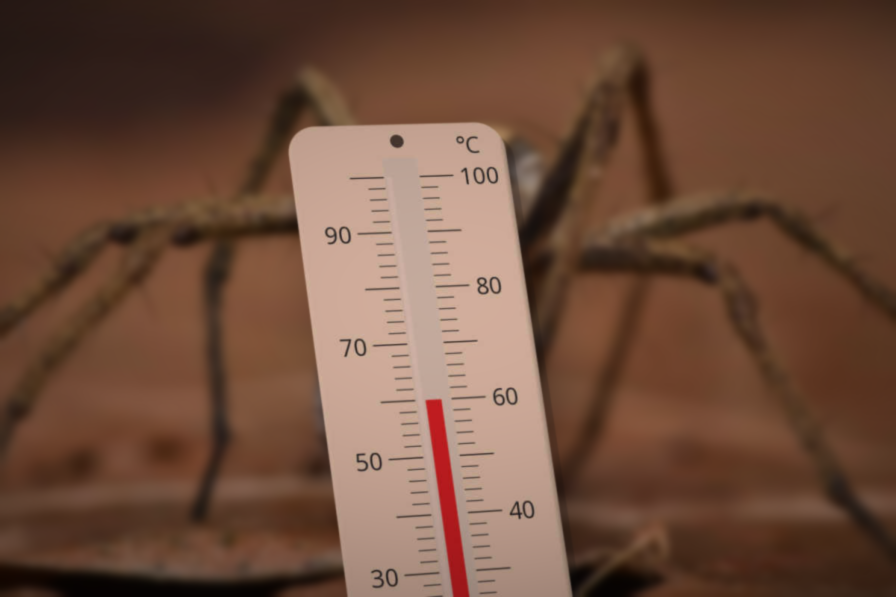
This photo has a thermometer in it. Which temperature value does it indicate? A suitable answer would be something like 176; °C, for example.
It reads 60; °C
